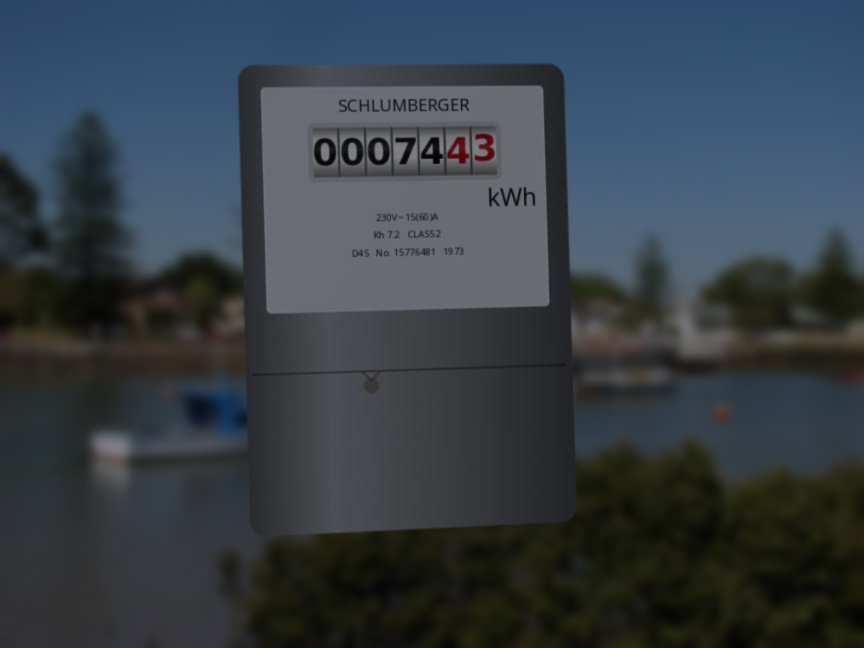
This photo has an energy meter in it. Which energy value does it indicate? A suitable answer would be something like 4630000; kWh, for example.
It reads 74.43; kWh
